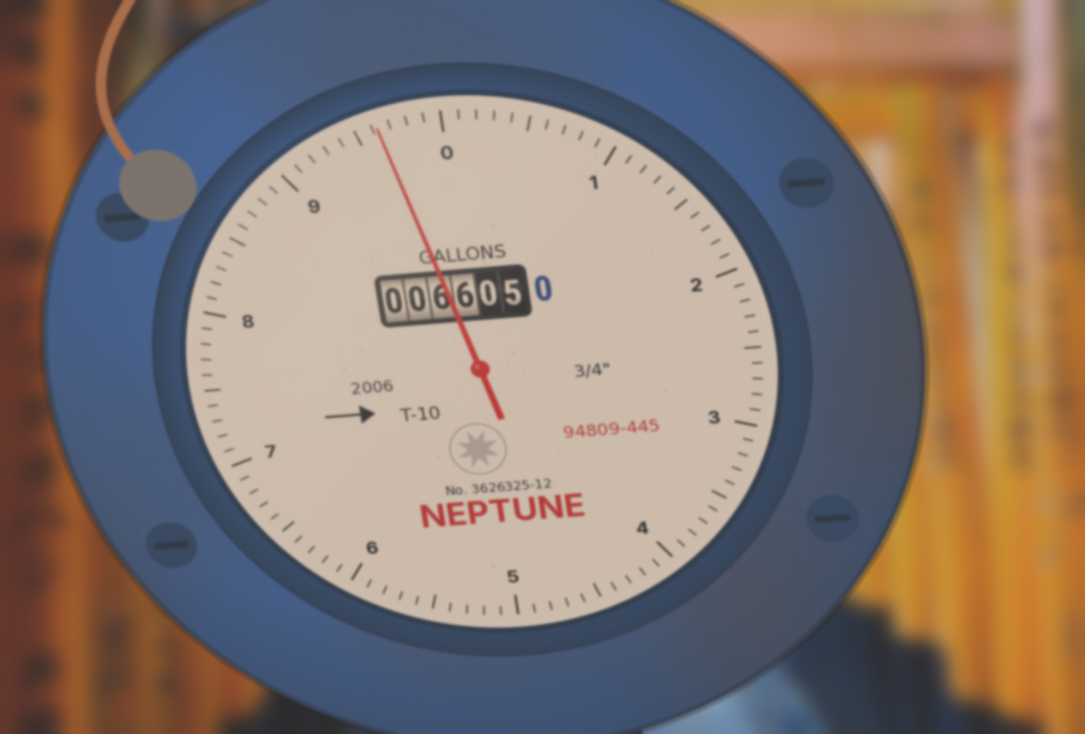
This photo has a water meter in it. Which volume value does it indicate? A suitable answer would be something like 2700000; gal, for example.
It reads 66049.6; gal
